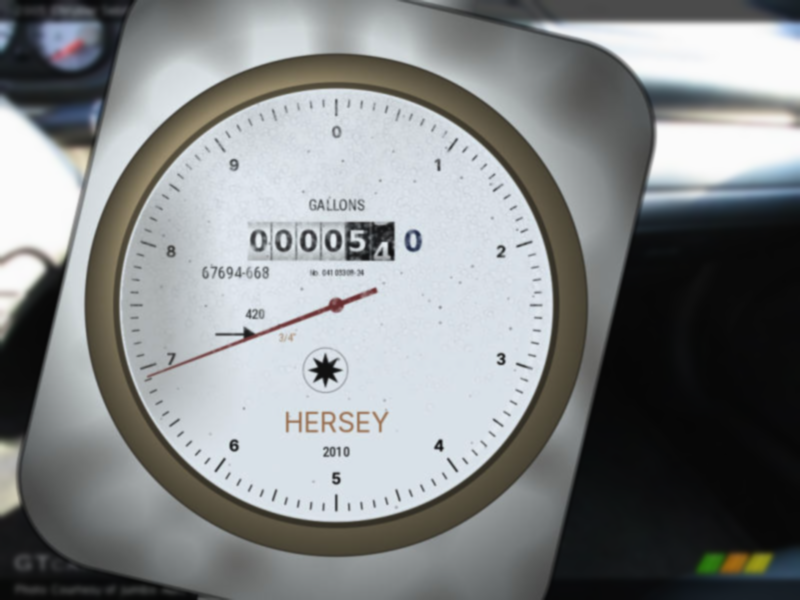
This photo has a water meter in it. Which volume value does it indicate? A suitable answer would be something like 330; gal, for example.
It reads 536.9; gal
